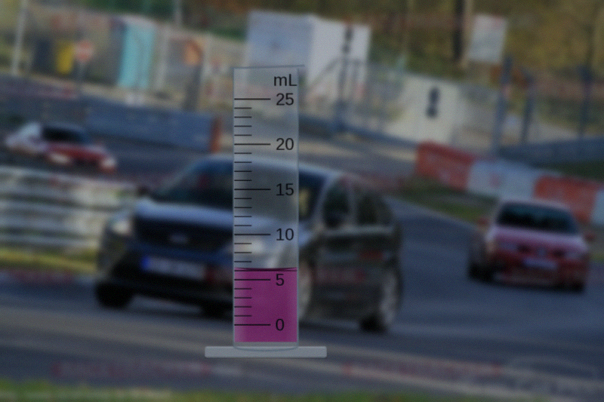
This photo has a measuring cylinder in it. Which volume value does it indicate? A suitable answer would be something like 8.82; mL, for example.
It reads 6; mL
